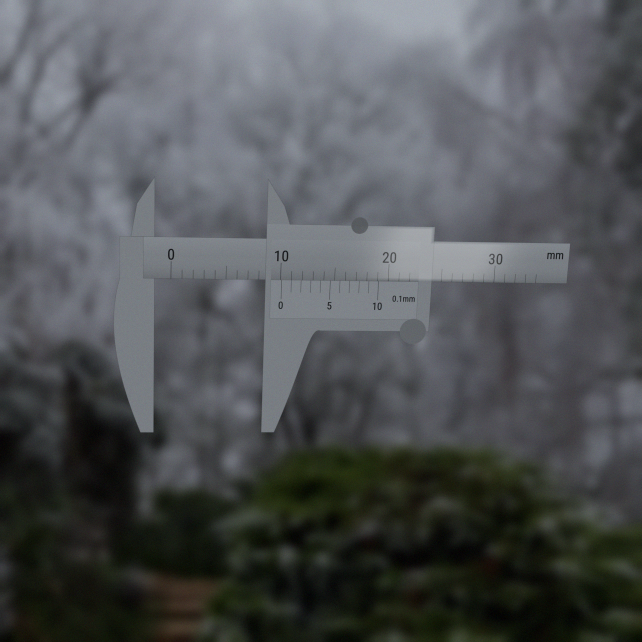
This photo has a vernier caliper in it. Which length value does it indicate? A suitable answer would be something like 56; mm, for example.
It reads 10.1; mm
